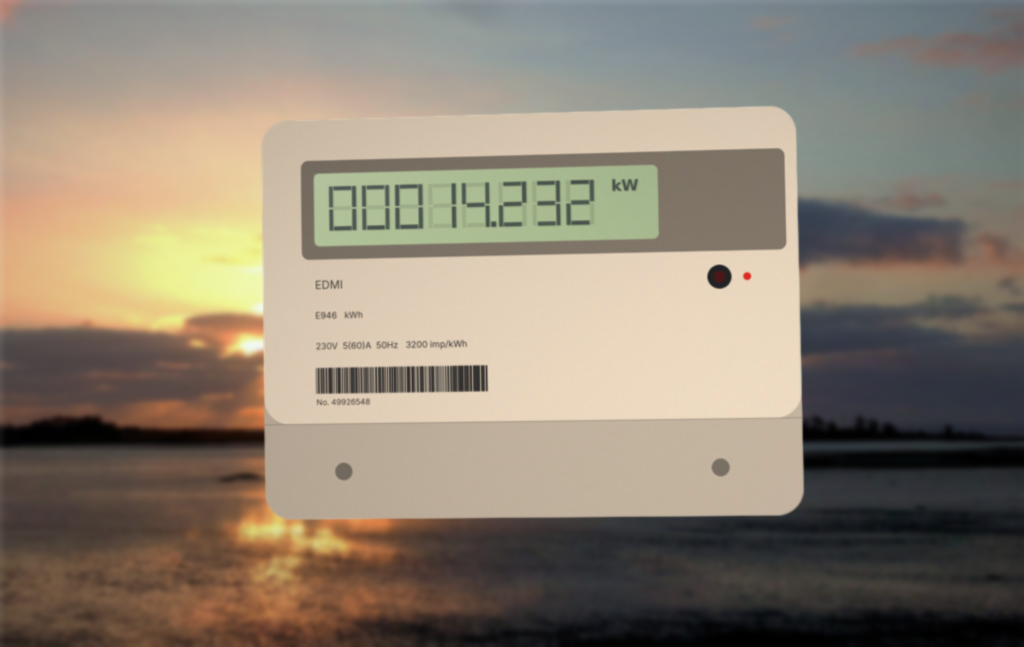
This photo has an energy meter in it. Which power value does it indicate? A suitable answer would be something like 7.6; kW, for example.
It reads 14.232; kW
